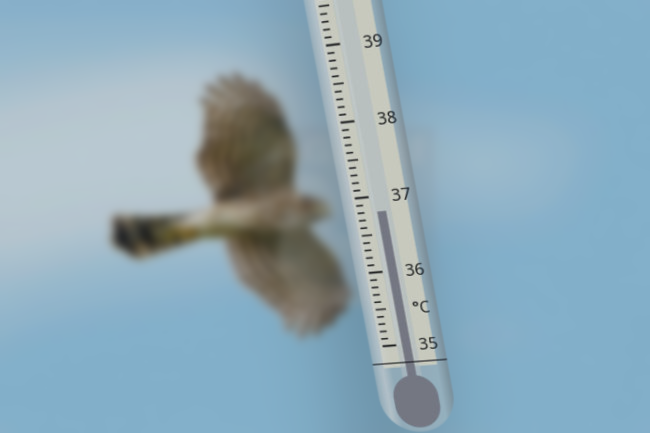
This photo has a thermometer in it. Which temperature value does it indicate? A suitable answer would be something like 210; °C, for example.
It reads 36.8; °C
